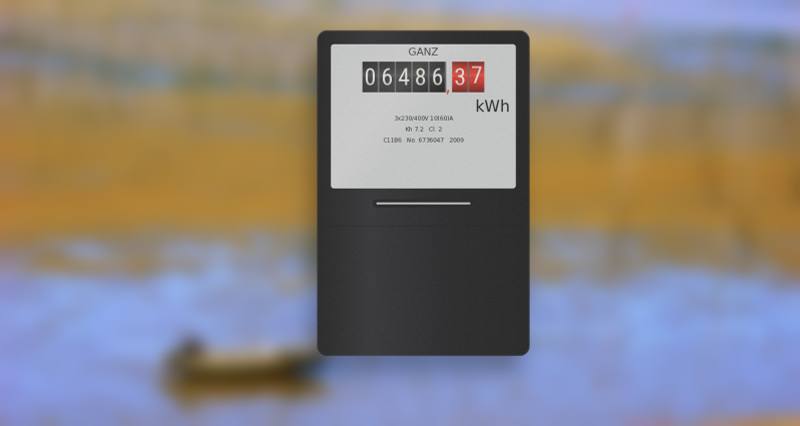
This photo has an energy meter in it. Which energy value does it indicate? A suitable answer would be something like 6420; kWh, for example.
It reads 6486.37; kWh
